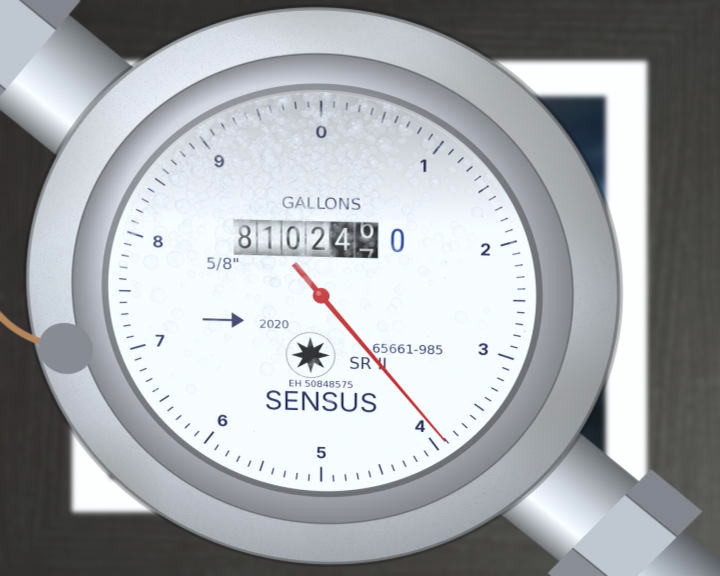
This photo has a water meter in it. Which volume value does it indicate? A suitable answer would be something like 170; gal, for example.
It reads 8102463.9; gal
